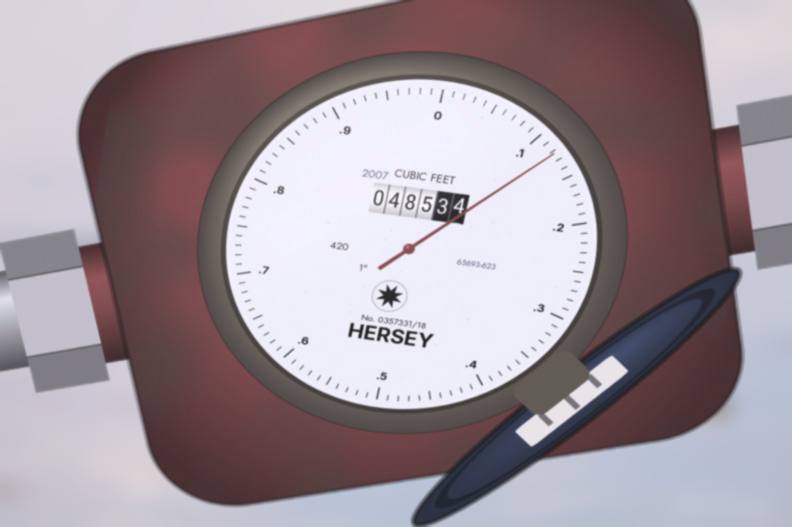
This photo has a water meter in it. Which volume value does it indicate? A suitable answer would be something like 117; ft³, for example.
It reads 48534.12; ft³
